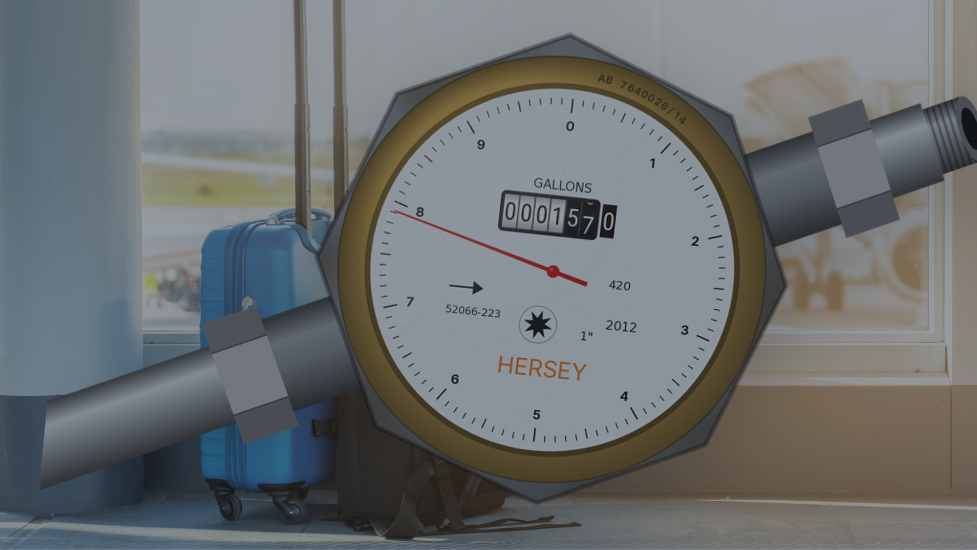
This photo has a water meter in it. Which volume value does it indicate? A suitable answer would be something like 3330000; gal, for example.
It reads 1567.9; gal
